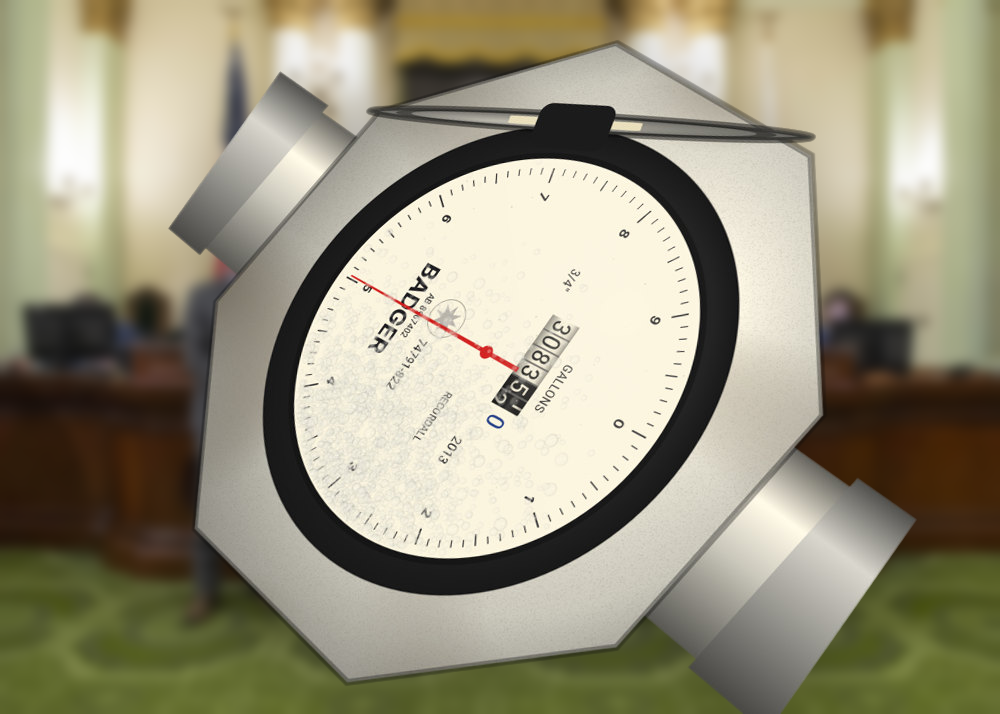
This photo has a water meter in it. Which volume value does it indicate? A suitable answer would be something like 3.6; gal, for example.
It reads 3083515.0; gal
